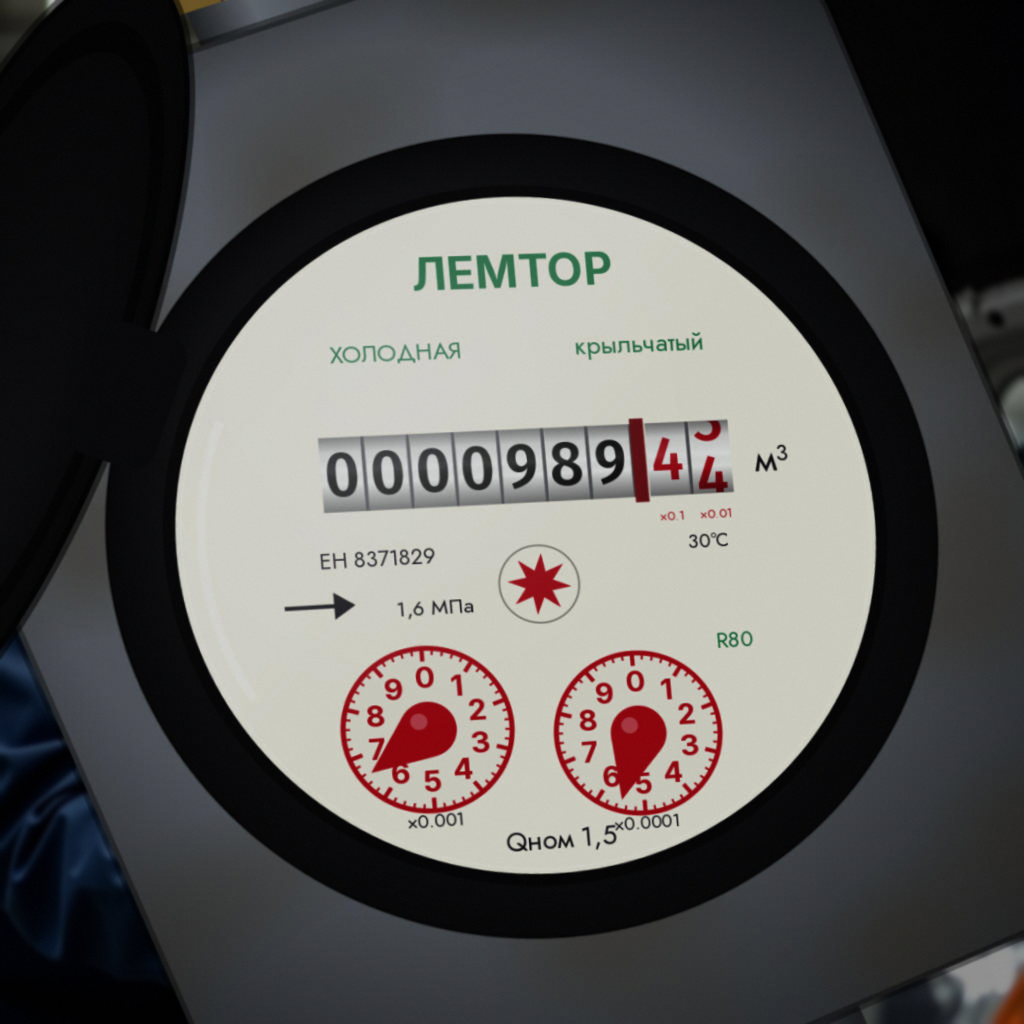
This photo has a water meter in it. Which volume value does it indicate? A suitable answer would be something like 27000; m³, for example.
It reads 989.4365; m³
